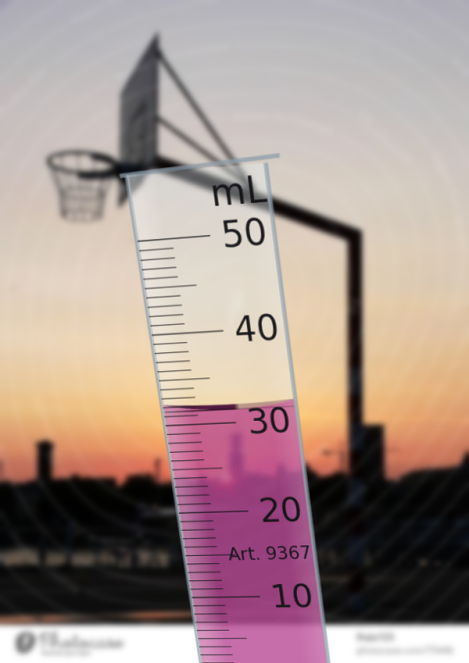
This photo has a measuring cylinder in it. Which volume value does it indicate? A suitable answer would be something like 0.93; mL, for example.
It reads 31.5; mL
